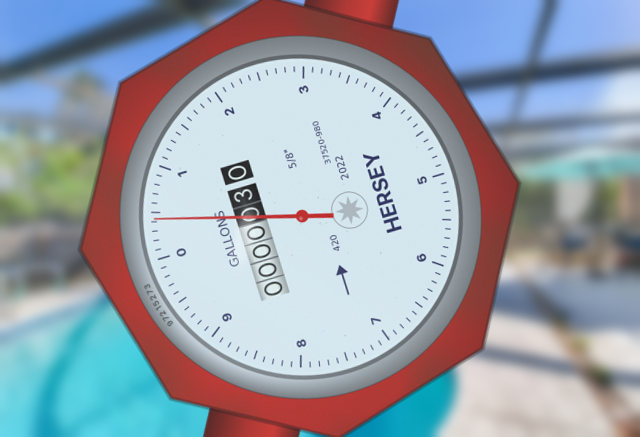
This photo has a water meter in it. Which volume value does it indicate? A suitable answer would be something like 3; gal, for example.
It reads 30.4; gal
